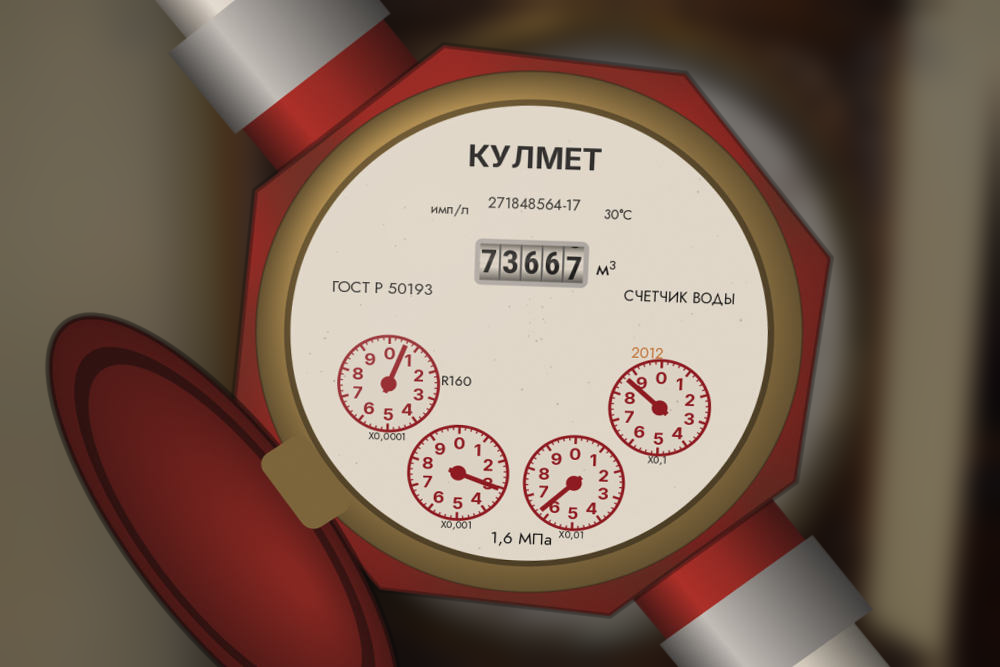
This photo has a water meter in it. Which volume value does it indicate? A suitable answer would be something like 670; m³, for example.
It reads 73666.8630; m³
